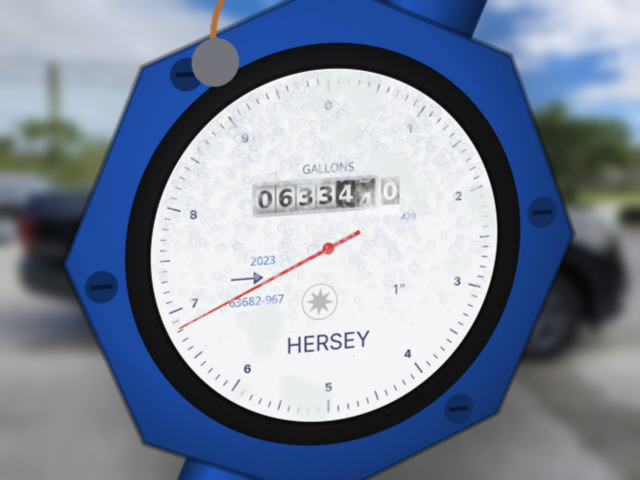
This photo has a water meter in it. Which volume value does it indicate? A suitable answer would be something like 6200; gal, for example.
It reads 633436.8; gal
